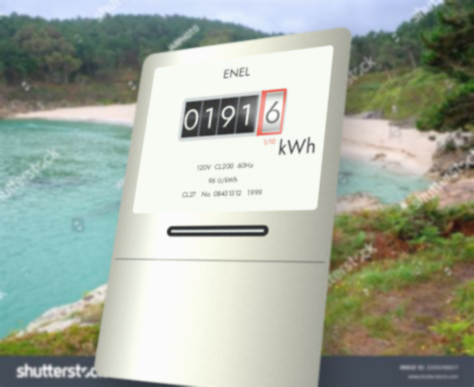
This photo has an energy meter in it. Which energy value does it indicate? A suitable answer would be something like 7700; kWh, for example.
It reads 191.6; kWh
